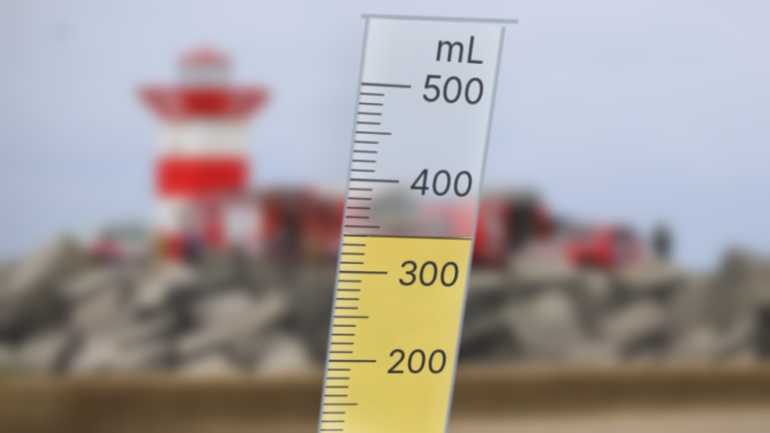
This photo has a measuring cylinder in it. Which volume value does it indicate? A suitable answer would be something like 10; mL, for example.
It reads 340; mL
